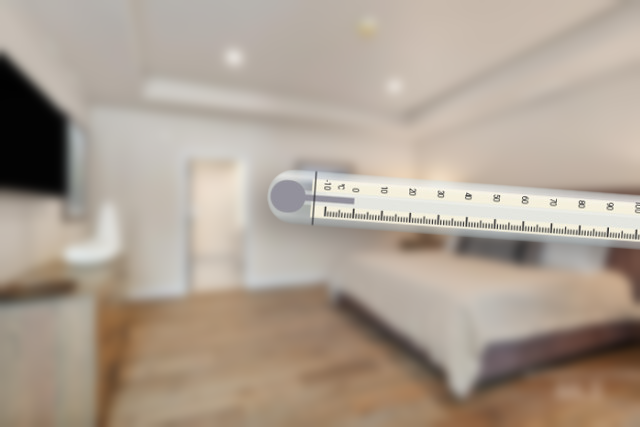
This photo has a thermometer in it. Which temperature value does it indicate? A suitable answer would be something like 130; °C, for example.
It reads 0; °C
